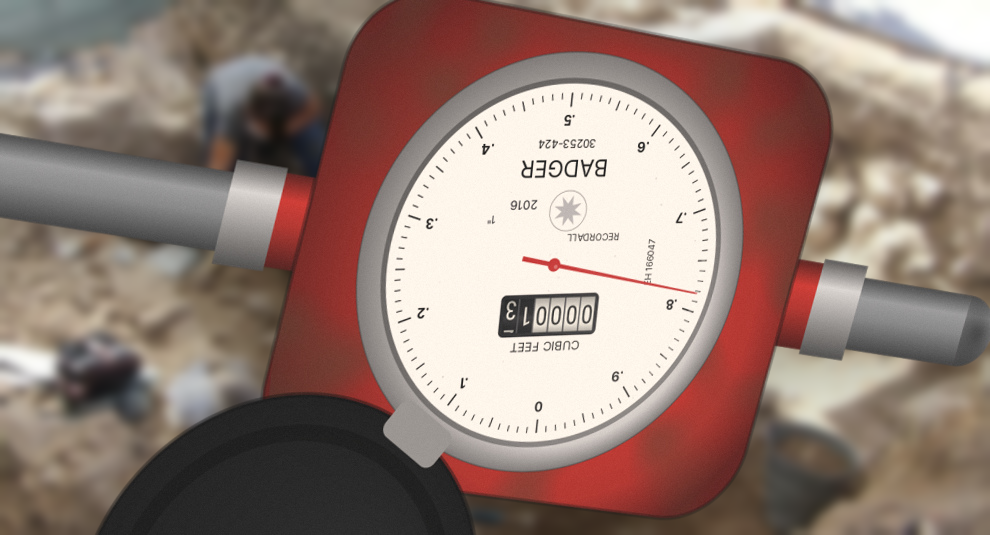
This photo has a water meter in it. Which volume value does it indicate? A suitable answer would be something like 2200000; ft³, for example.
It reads 12.78; ft³
